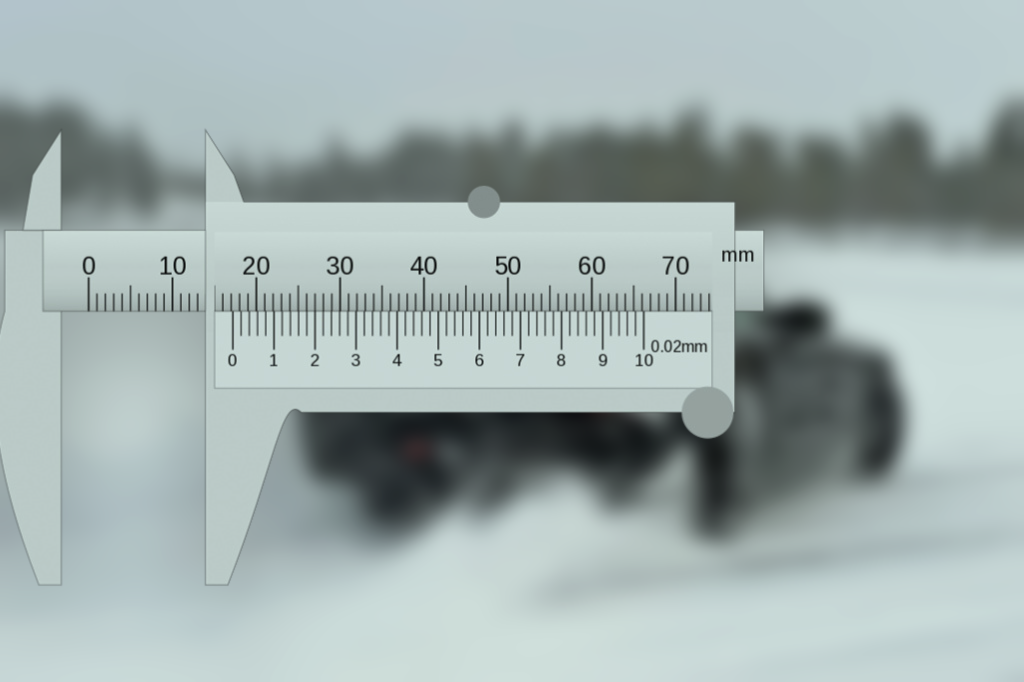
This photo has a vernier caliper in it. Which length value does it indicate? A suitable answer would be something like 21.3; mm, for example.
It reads 17.2; mm
